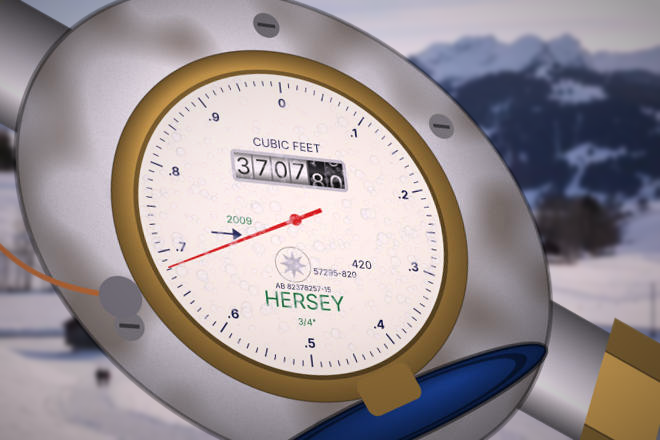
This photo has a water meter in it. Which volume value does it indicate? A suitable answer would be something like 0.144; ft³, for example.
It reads 370779.68; ft³
